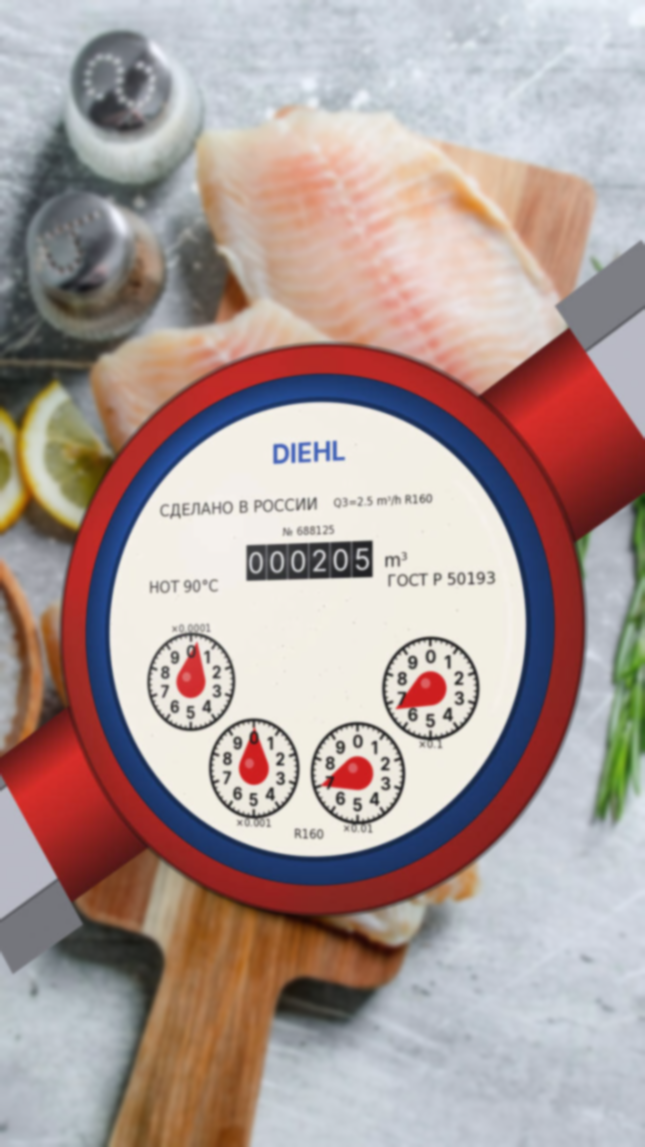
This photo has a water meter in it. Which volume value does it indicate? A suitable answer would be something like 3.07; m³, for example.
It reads 205.6700; m³
